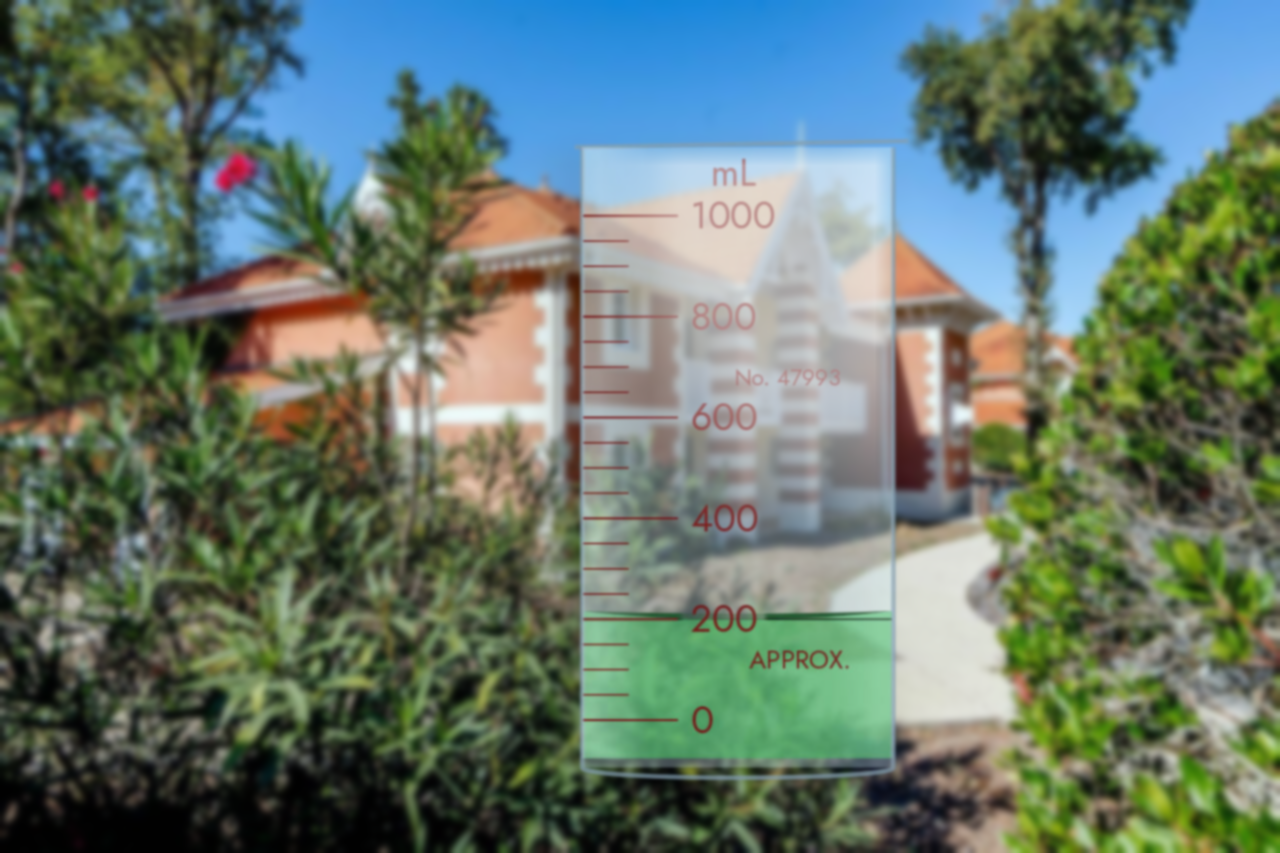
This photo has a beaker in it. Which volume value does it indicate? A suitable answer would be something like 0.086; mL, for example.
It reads 200; mL
